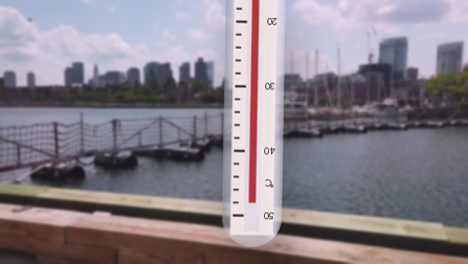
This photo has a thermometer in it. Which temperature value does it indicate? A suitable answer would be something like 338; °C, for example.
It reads 48; °C
